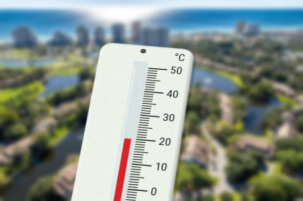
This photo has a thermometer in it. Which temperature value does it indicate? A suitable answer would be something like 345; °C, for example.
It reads 20; °C
